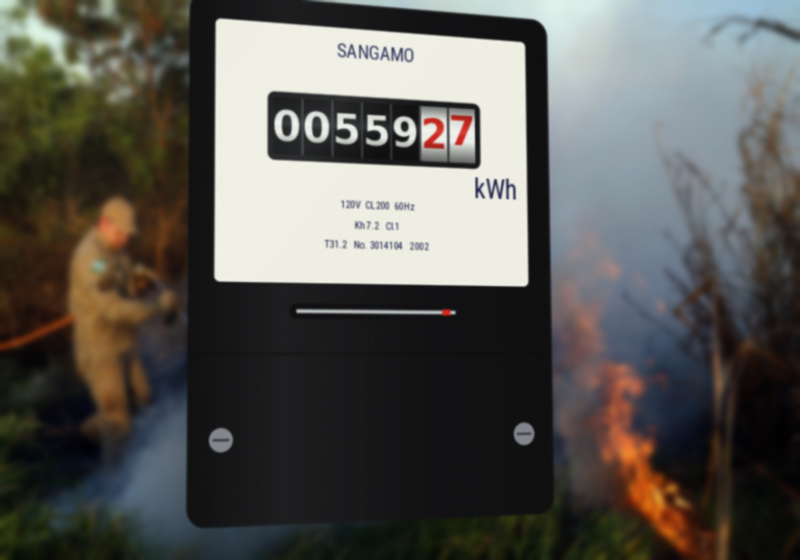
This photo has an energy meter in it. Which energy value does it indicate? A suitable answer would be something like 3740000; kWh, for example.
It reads 559.27; kWh
